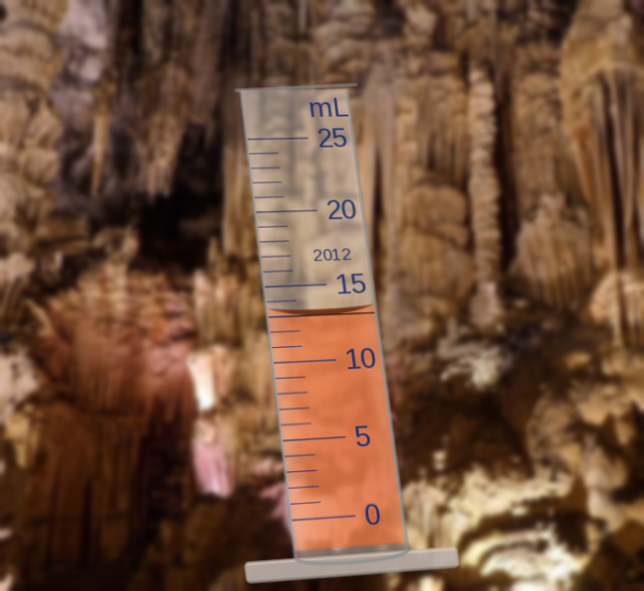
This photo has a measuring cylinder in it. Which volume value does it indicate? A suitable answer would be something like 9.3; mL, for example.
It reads 13; mL
